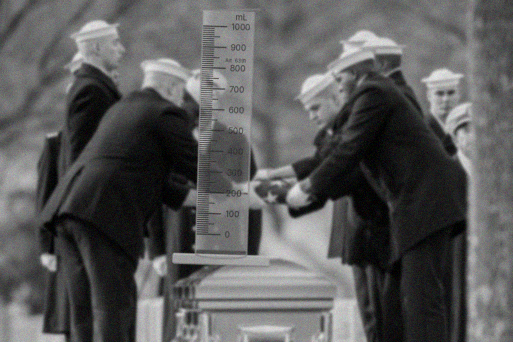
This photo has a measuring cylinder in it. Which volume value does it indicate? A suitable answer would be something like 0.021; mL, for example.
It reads 200; mL
